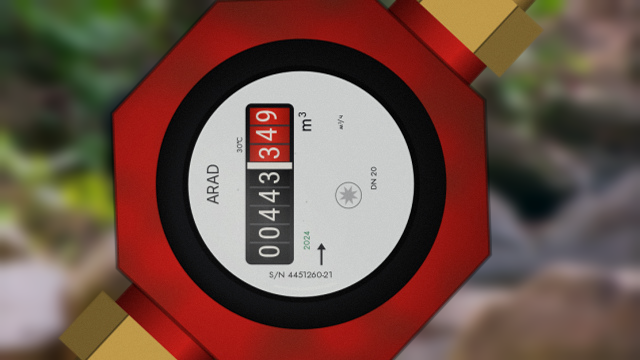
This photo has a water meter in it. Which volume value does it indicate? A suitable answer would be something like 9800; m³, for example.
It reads 443.349; m³
